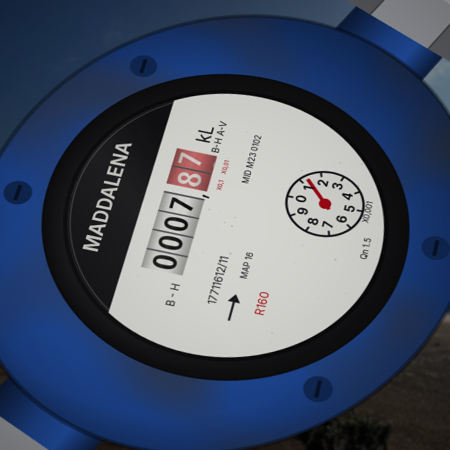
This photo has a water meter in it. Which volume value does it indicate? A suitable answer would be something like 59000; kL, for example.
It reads 7.871; kL
